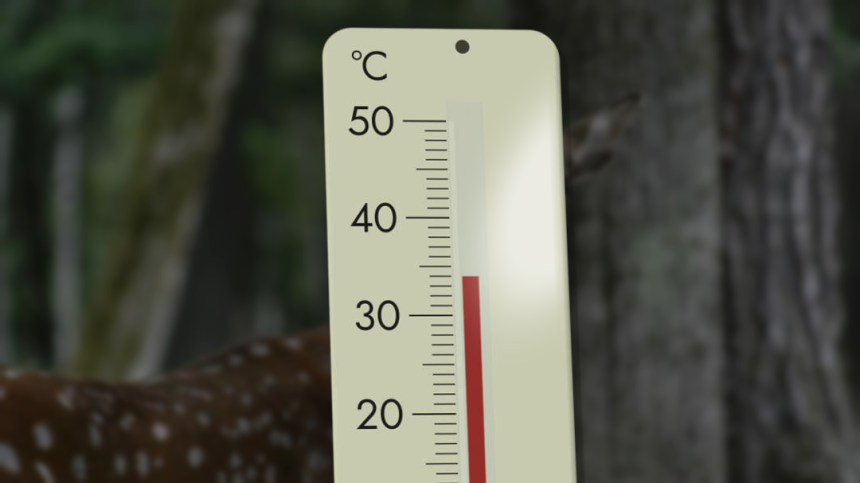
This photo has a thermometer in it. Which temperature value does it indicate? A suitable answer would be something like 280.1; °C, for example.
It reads 34; °C
